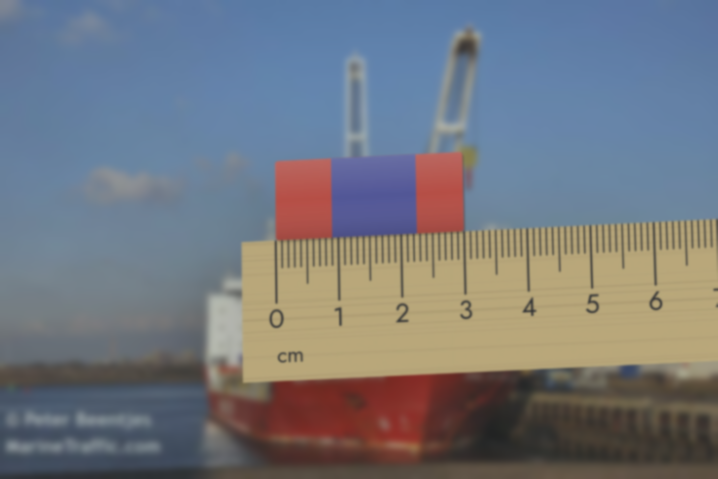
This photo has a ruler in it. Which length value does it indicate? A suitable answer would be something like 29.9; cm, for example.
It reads 3; cm
